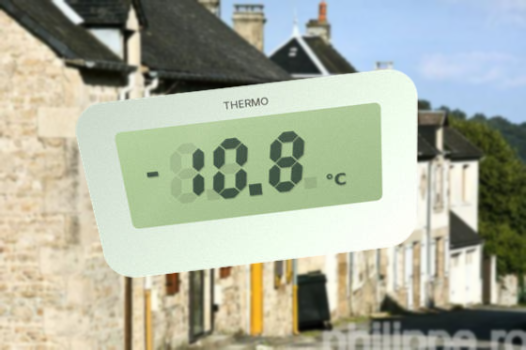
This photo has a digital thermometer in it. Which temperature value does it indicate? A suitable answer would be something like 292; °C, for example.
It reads -10.8; °C
